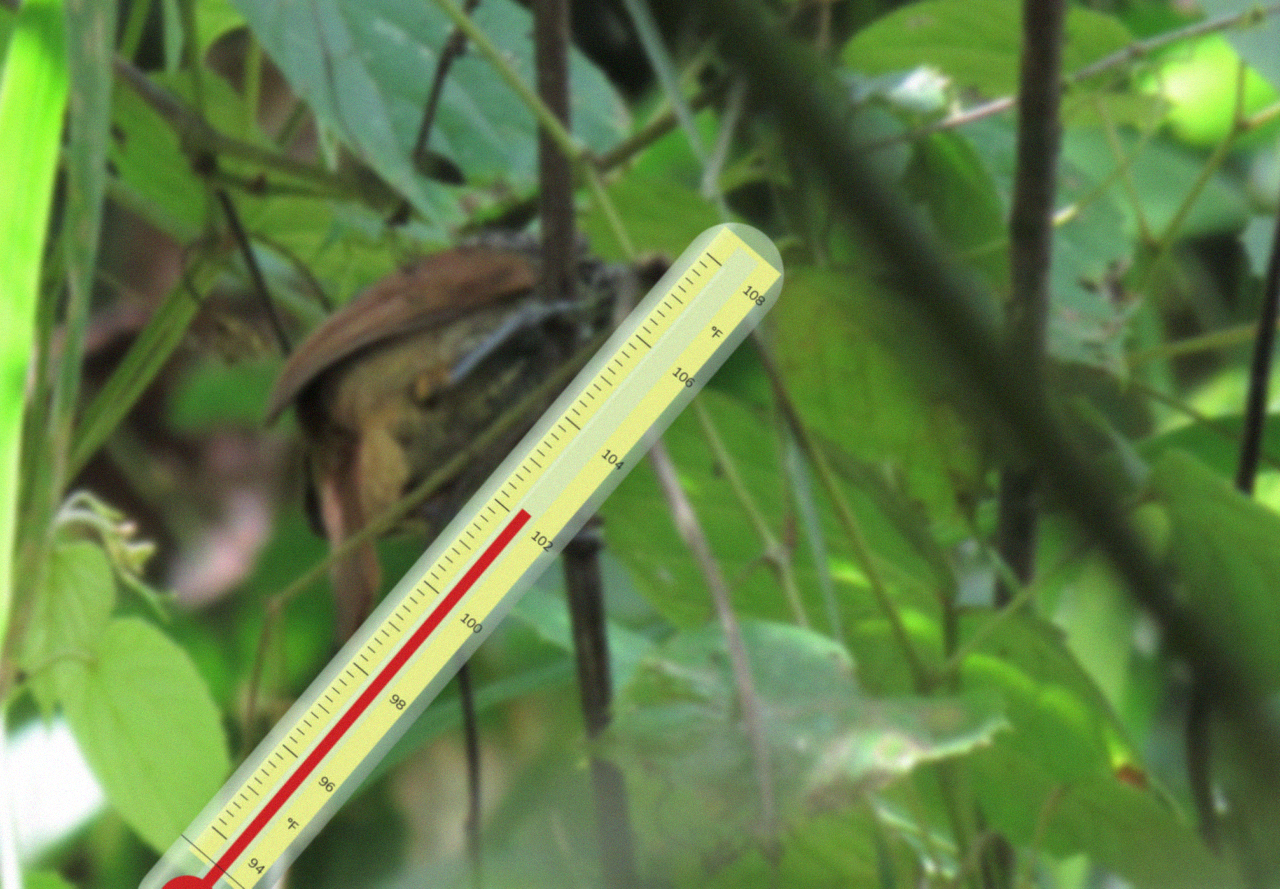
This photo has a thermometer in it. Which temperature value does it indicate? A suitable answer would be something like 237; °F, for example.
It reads 102.2; °F
